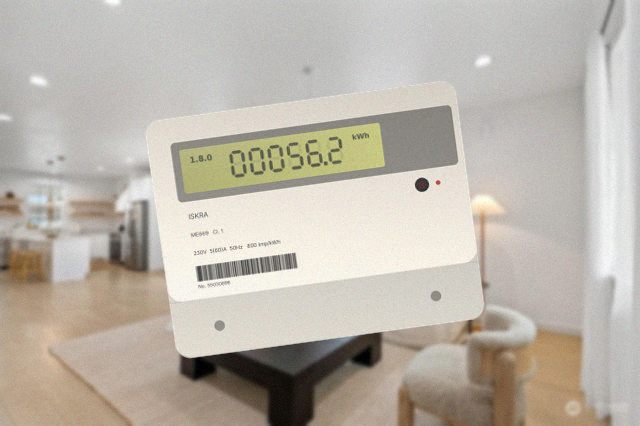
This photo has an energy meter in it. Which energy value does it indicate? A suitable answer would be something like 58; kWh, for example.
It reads 56.2; kWh
